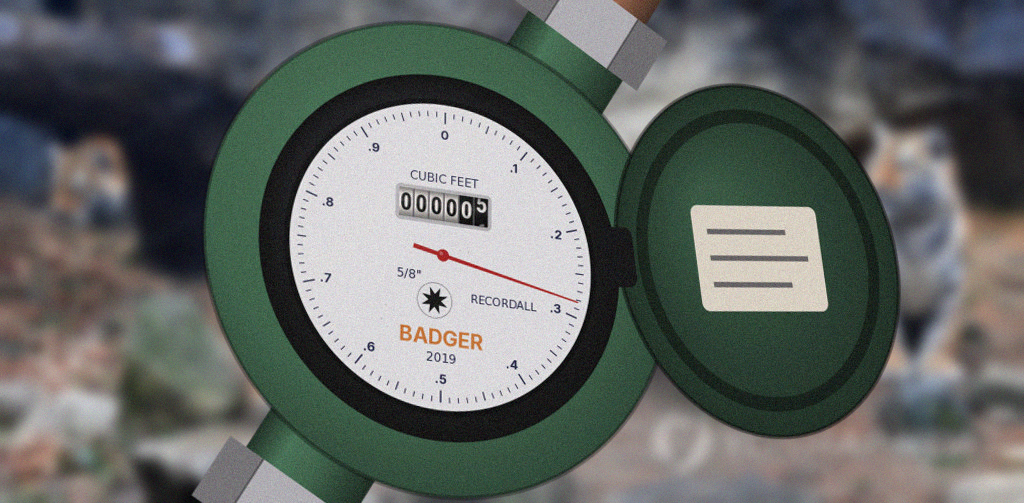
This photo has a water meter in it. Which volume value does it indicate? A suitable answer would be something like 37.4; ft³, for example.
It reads 5.28; ft³
